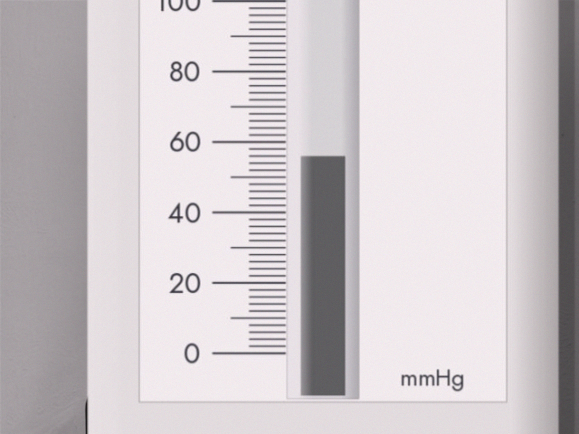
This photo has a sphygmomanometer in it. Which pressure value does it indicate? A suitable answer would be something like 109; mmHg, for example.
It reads 56; mmHg
